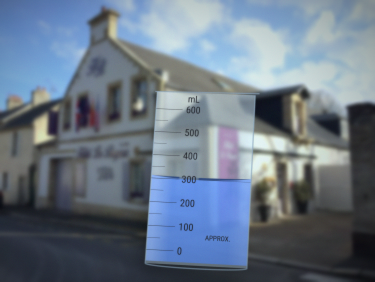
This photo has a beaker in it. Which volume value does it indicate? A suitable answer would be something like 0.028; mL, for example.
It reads 300; mL
